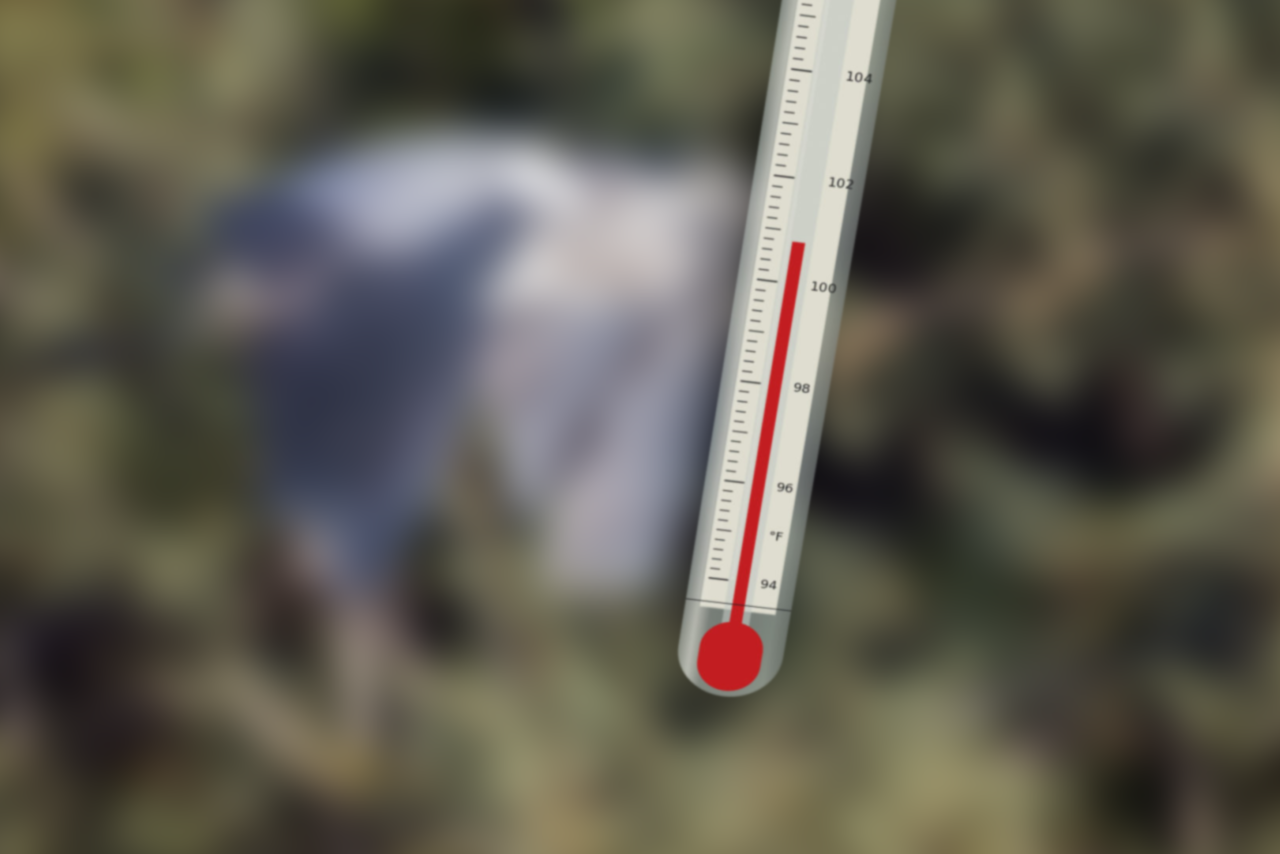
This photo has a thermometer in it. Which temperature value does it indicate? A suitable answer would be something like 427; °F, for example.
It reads 100.8; °F
